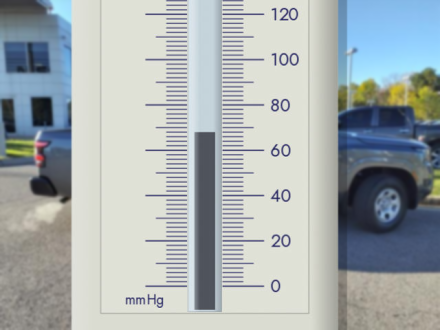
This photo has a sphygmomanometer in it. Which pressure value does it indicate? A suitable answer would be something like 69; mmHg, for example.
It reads 68; mmHg
